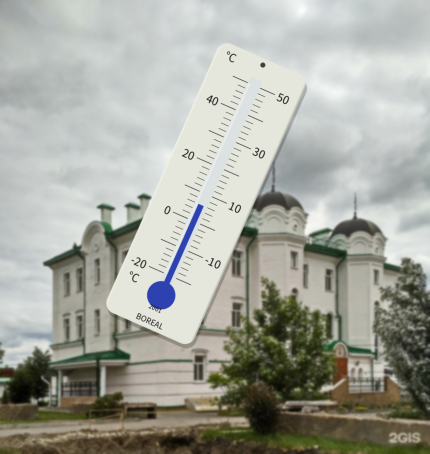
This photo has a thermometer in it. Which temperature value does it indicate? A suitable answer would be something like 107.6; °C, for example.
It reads 6; °C
